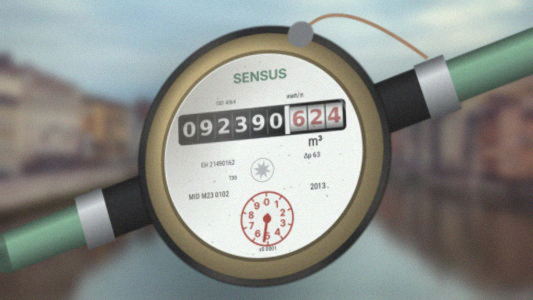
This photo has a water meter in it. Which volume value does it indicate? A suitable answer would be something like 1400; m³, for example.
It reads 92390.6245; m³
